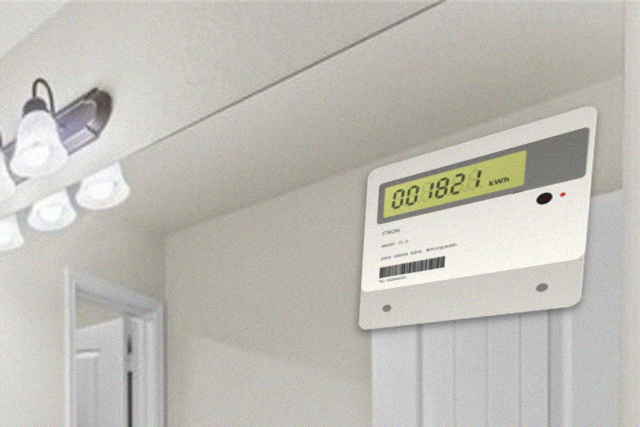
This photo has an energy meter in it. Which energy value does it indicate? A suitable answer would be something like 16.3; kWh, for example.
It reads 1821; kWh
